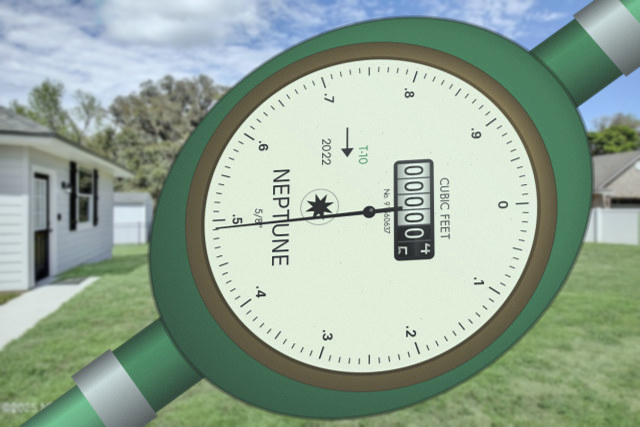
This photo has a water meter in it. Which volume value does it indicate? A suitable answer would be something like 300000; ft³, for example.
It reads 4.49; ft³
